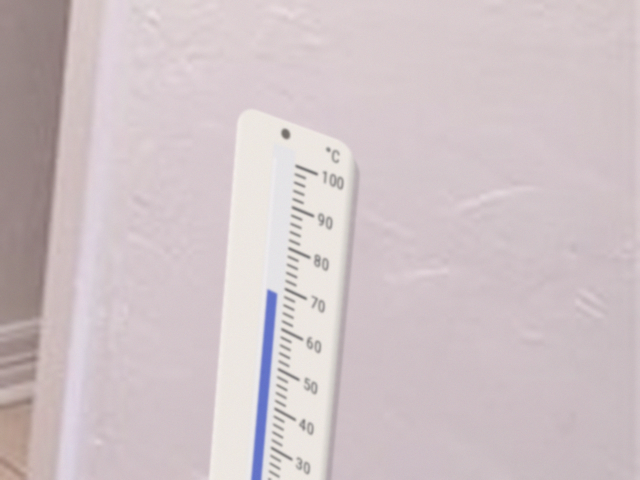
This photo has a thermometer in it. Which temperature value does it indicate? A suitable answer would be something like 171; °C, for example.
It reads 68; °C
